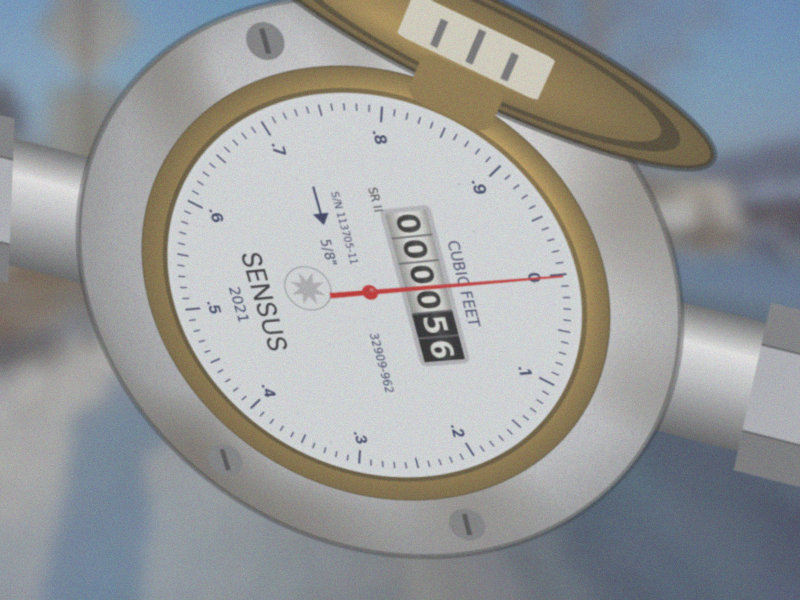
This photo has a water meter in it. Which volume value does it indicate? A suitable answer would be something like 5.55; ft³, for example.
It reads 56.00; ft³
